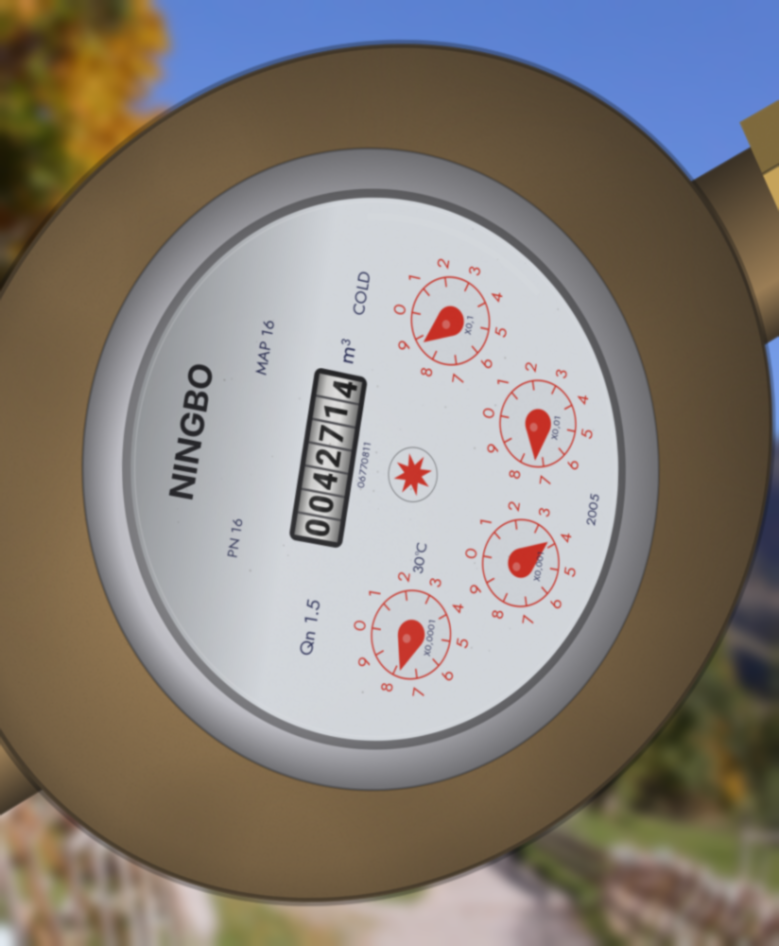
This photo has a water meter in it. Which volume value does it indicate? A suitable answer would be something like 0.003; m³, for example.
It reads 42713.8737; m³
